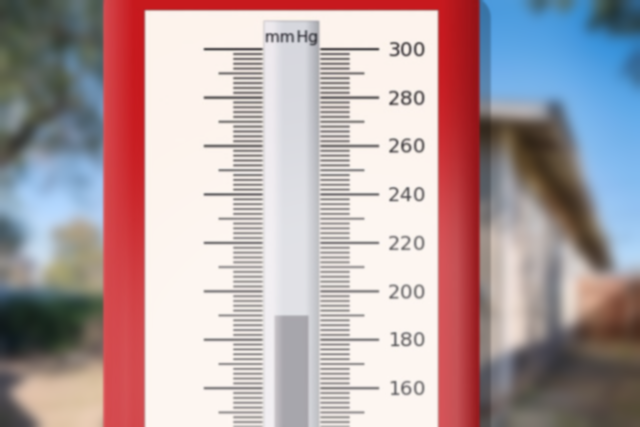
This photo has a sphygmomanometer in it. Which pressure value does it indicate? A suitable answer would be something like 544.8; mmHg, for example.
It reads 190; mmHg
